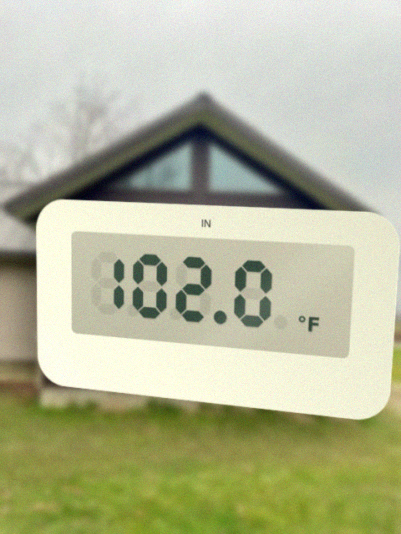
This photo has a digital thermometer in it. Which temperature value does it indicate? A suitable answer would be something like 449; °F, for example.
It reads 102.0; °F
